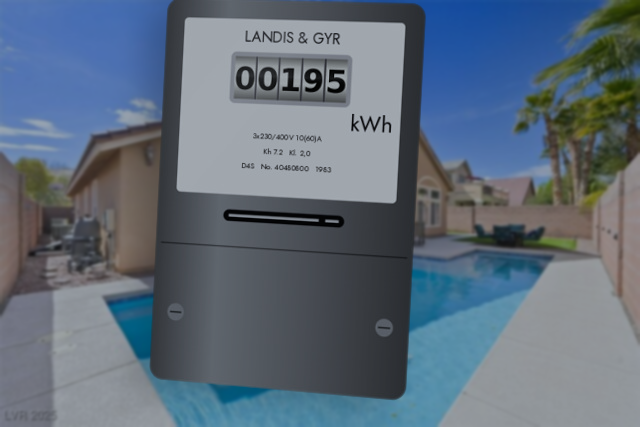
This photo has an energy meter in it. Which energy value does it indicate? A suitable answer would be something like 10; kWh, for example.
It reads 195; kWh
